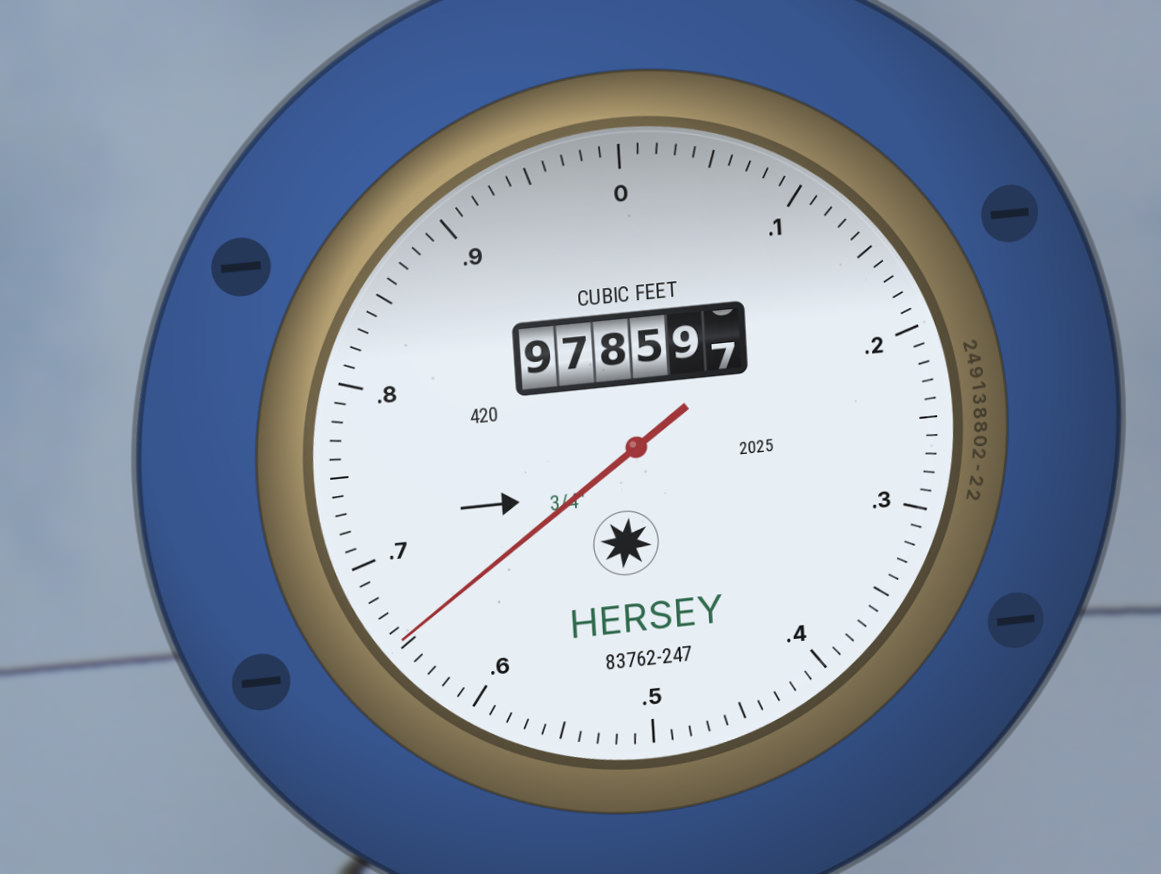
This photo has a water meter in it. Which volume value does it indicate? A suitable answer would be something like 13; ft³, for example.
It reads 978596.65; ft³
